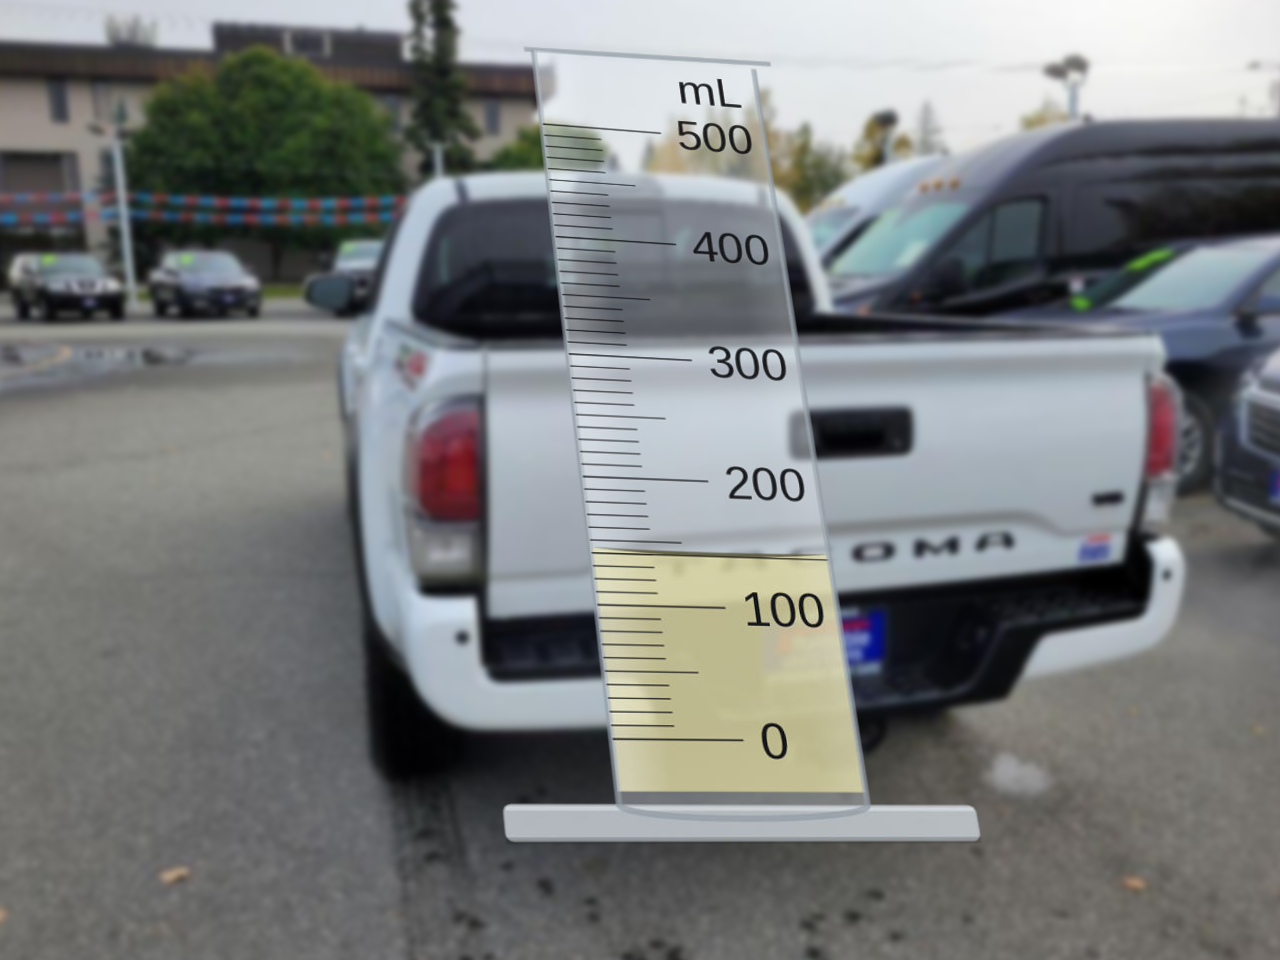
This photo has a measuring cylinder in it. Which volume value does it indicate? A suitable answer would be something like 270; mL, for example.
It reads 140; mL
